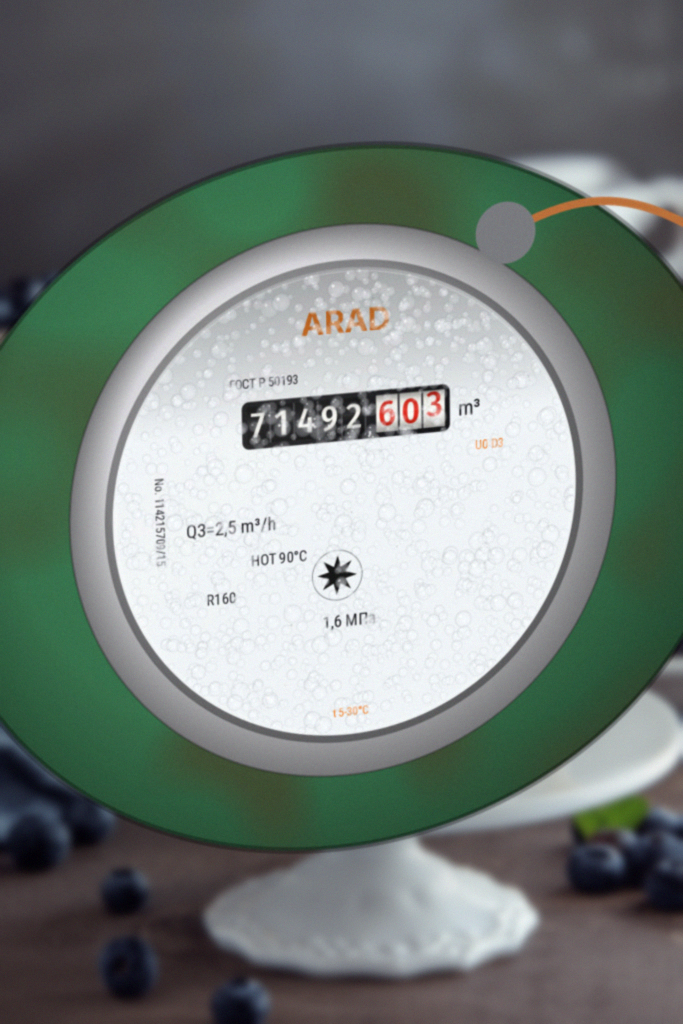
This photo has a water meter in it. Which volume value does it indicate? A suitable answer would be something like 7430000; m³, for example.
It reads 71492.603; m³
